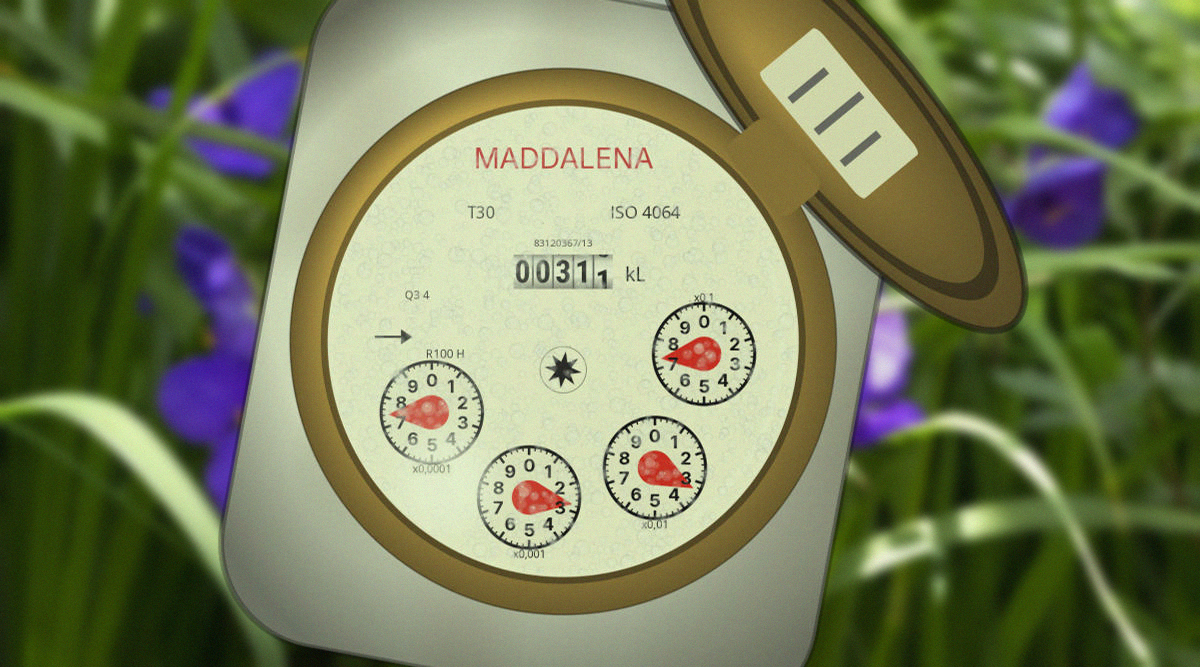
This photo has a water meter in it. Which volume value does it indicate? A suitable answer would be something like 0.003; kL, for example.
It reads 310.7327; kL
